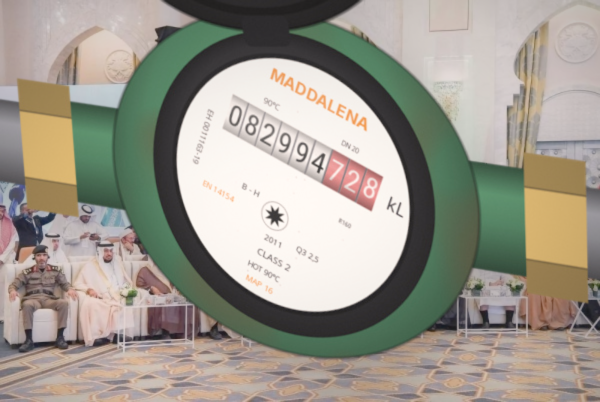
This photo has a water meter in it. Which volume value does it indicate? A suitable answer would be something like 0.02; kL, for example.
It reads 82994.728; kL
